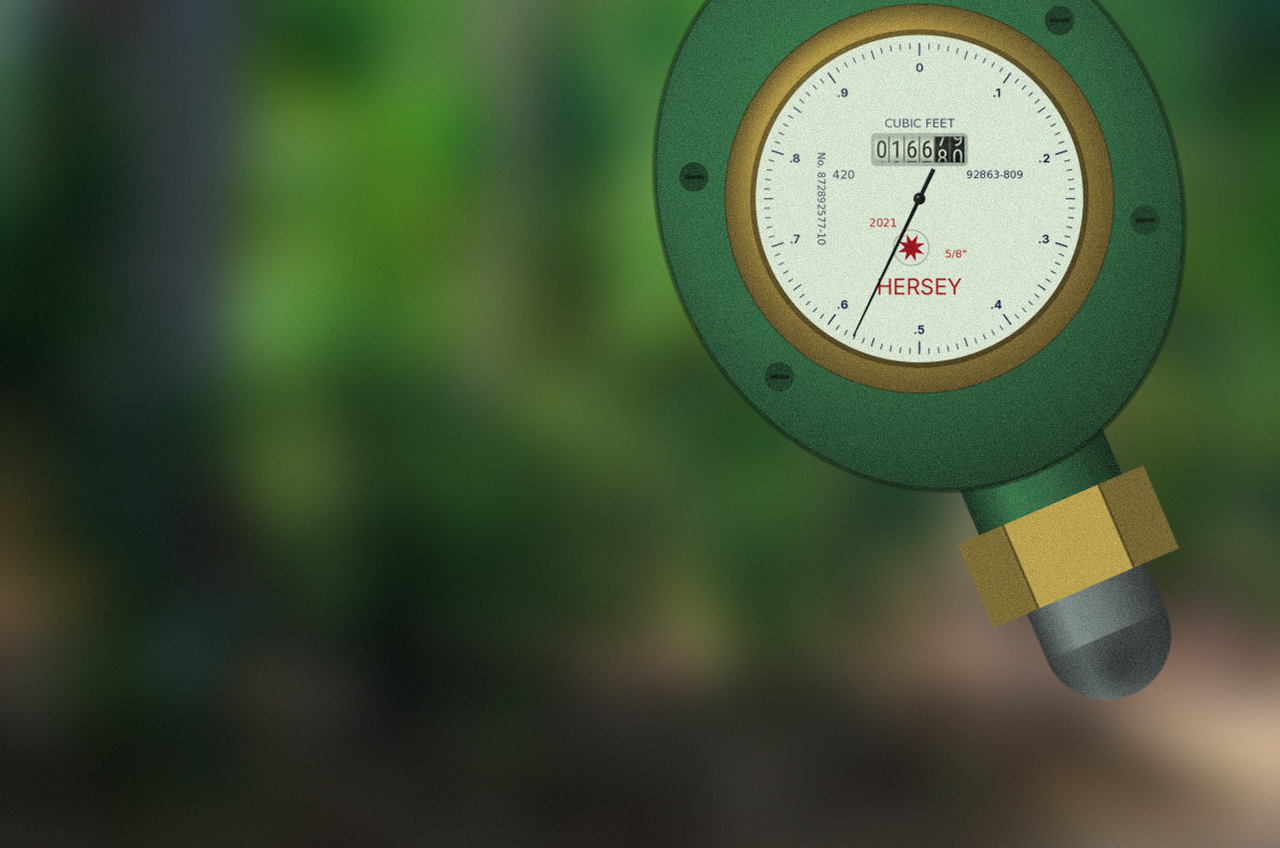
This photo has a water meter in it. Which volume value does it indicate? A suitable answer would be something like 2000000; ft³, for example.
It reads 16679.57; ft³
